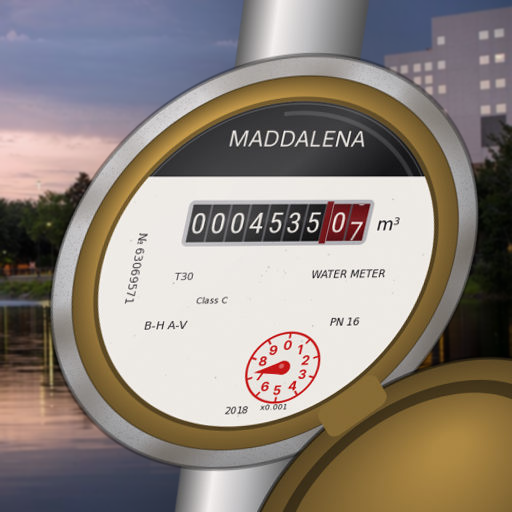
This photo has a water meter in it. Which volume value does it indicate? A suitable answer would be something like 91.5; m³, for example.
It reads 4535.067; m³
